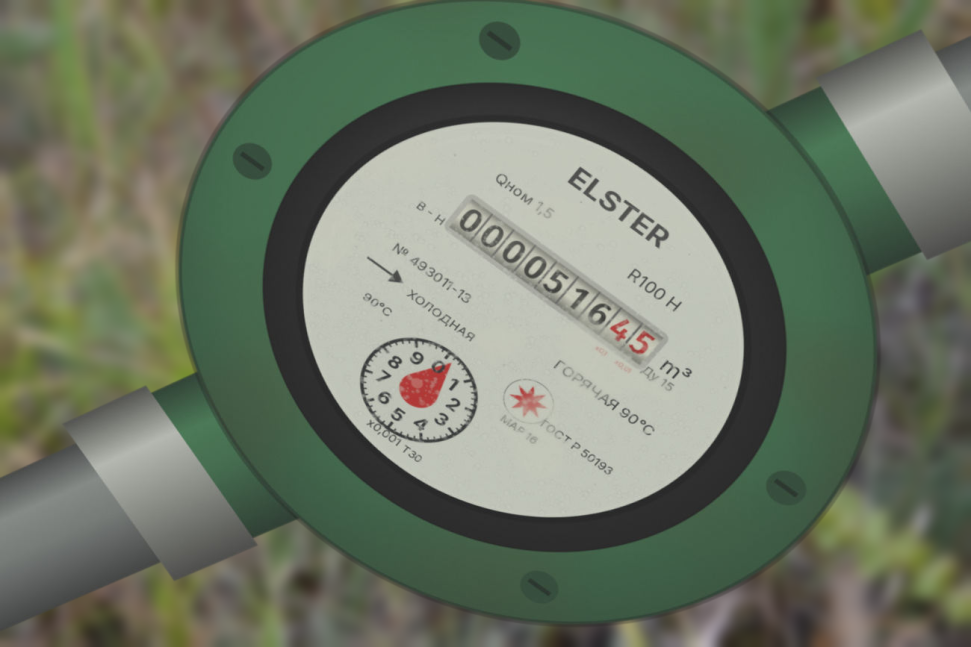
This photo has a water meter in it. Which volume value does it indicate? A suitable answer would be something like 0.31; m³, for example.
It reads 516.450; m³
